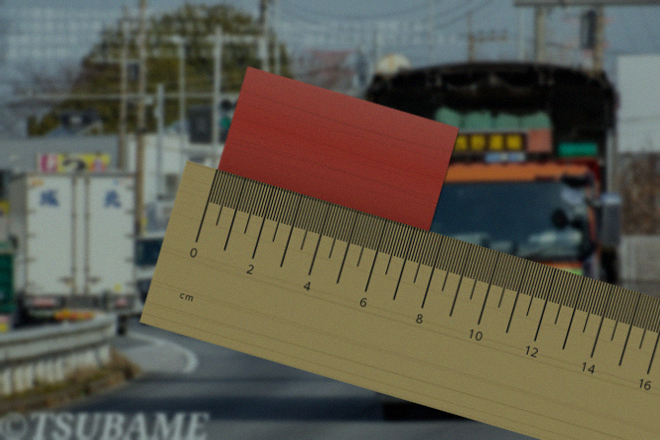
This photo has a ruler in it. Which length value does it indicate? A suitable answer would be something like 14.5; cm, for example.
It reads 7.5; cm
